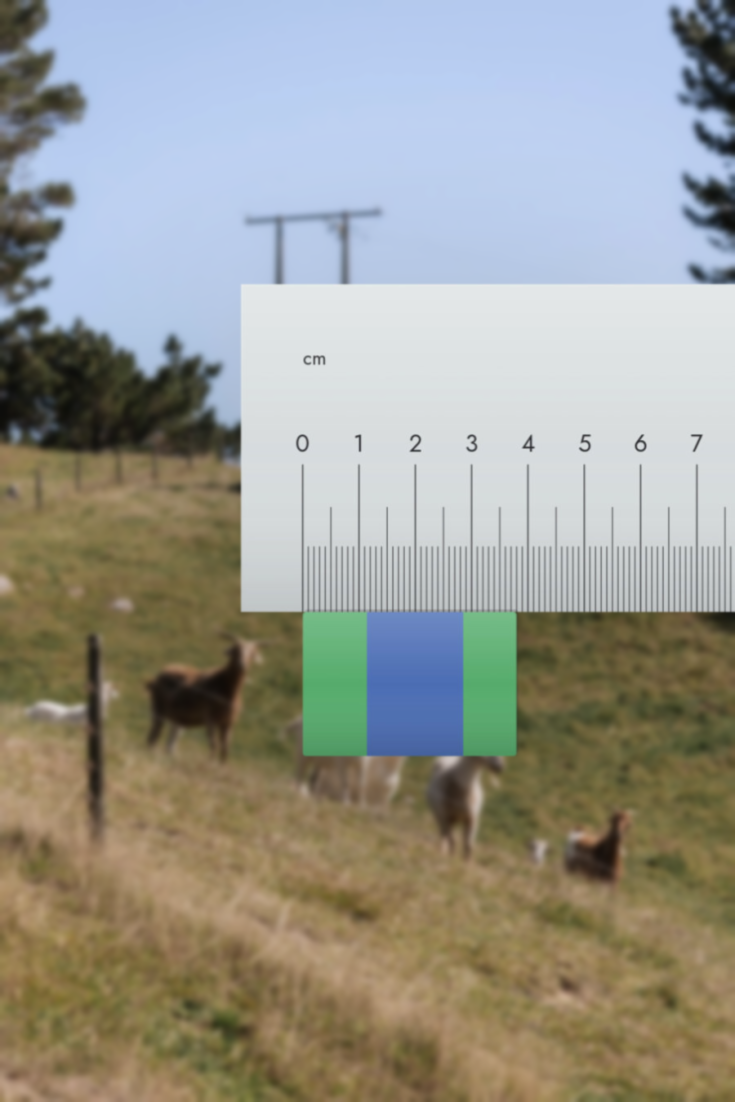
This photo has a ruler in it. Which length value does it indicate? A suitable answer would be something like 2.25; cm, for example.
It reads 3.8; cm
